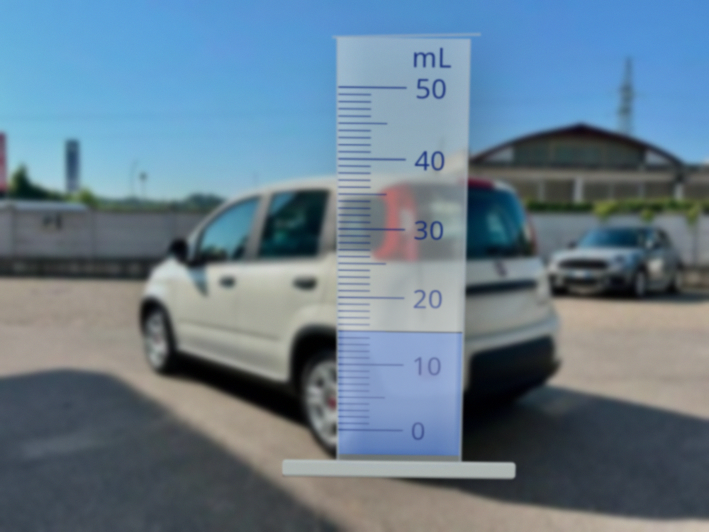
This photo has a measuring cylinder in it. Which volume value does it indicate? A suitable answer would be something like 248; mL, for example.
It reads 15; mL
